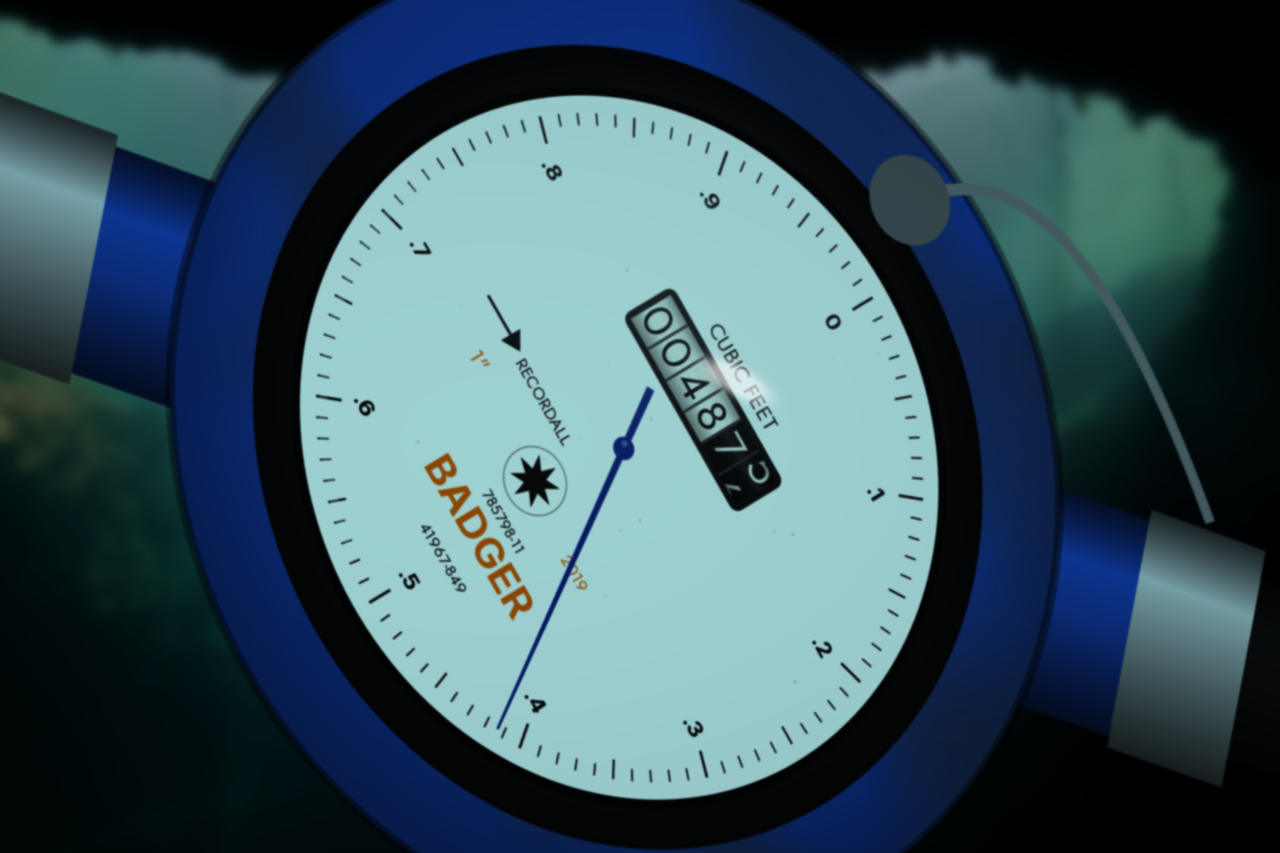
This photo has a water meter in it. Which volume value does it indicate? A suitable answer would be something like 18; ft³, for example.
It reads 4875.41; ft³
